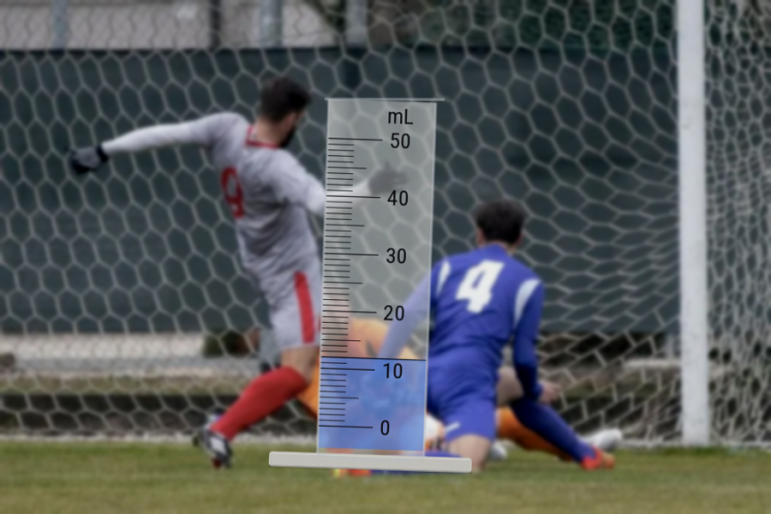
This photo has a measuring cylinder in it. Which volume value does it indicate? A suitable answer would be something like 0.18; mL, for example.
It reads 12; mL
